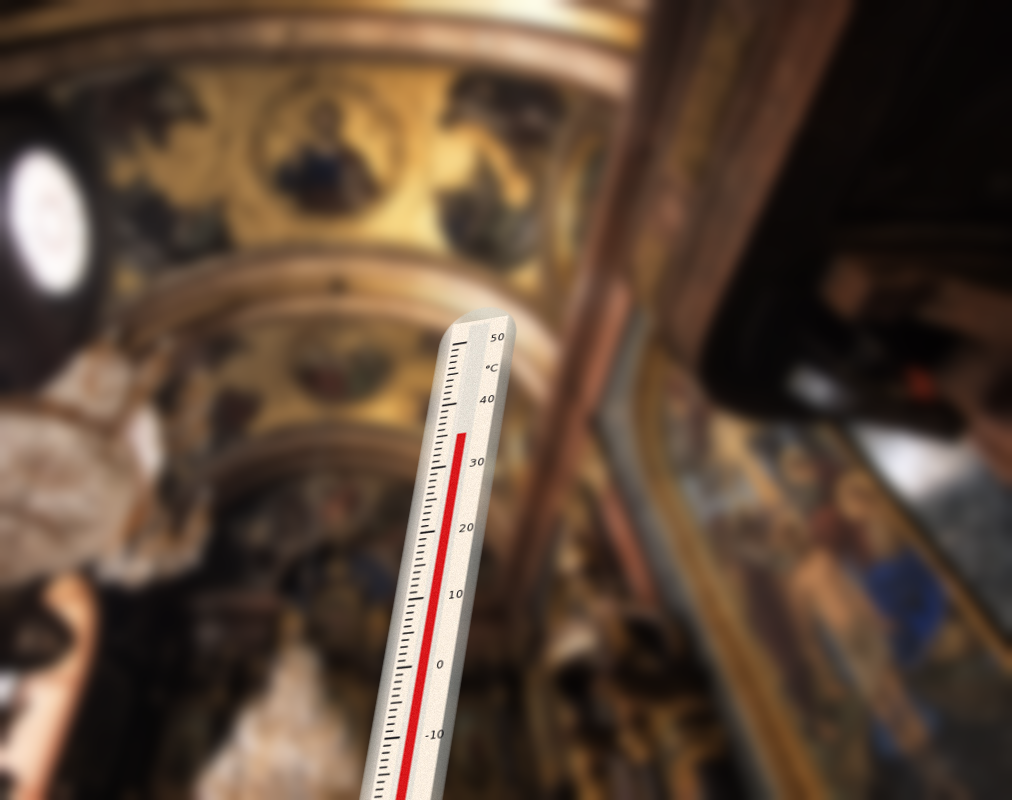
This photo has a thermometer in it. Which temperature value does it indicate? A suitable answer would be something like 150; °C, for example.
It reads 35; °C
